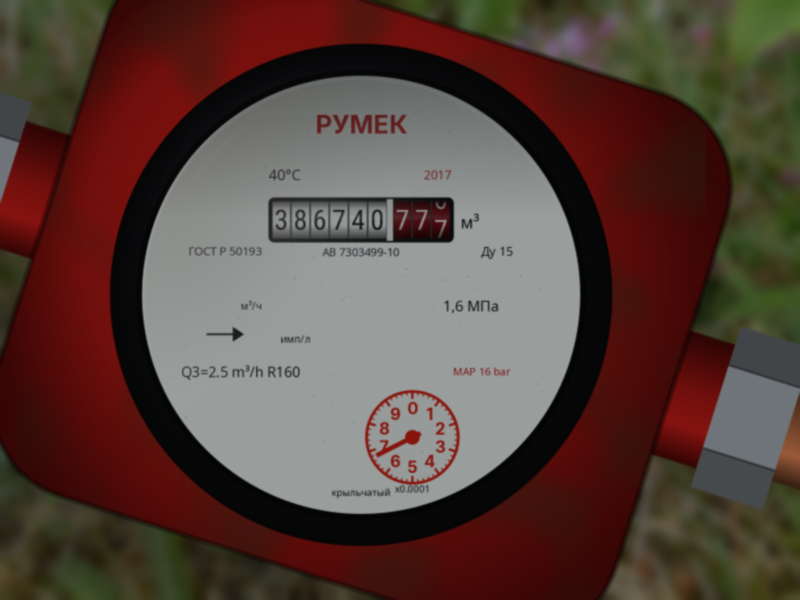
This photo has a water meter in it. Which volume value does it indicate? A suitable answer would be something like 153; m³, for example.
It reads 386740.7766; m³
